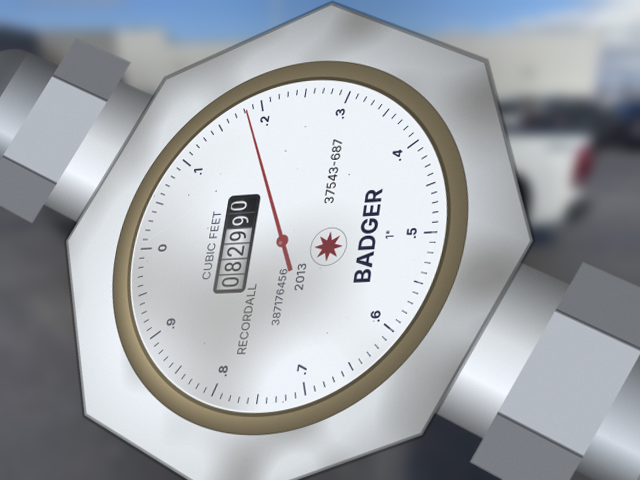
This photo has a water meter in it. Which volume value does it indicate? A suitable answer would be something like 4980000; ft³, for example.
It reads 82990.18; ft³
